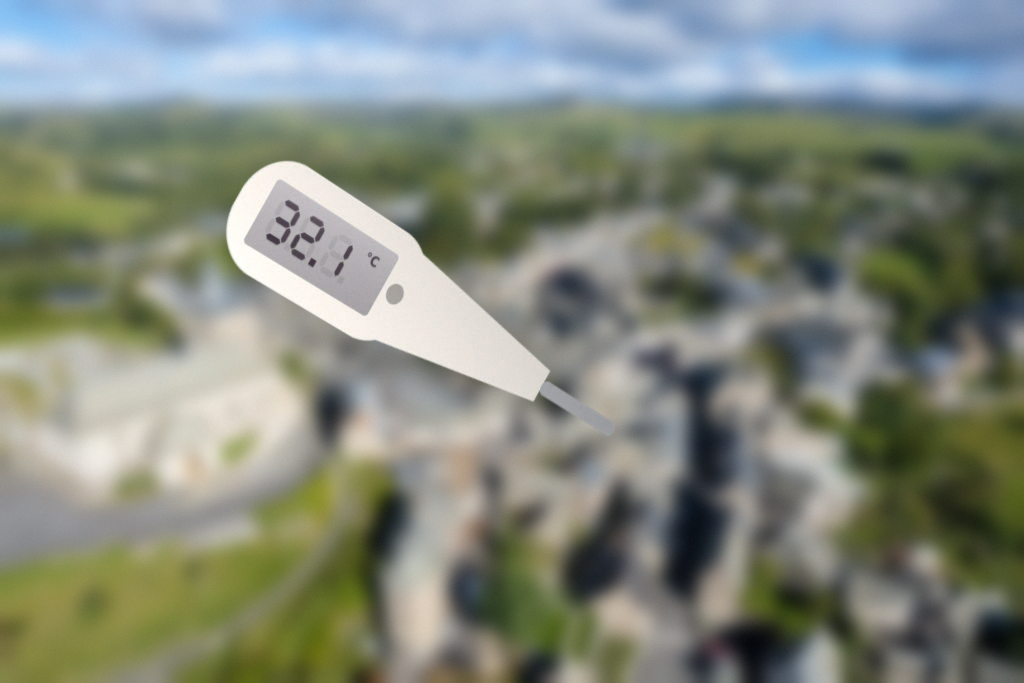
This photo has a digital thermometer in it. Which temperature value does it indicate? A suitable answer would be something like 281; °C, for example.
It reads 32.1; °C
